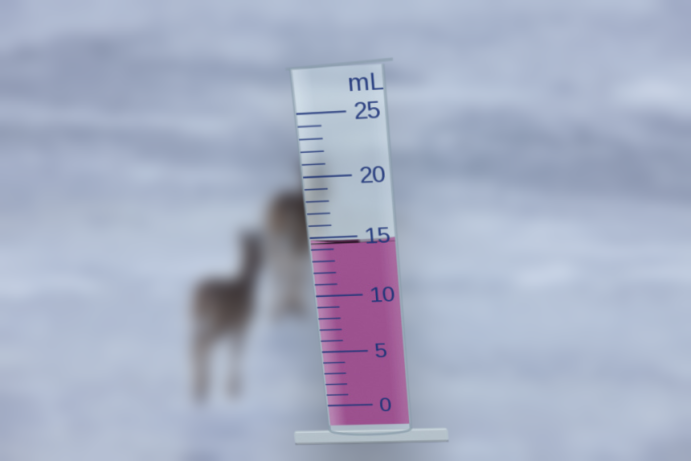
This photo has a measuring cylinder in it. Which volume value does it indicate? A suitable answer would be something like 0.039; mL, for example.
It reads 14.5; mL
